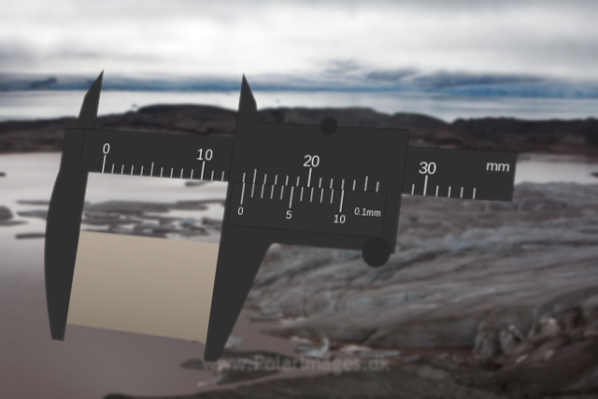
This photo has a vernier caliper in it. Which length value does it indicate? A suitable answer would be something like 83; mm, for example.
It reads 14.1; mm
